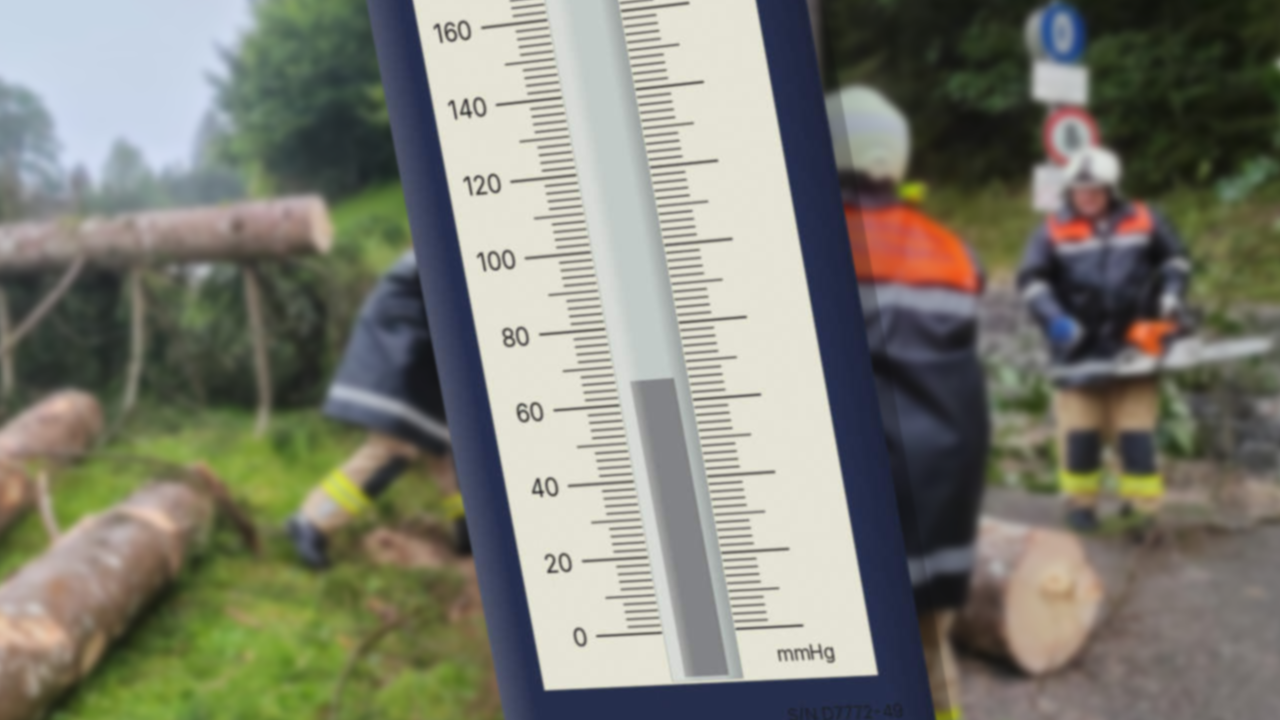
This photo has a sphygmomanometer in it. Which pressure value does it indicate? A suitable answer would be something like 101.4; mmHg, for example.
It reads 66; mmHg
